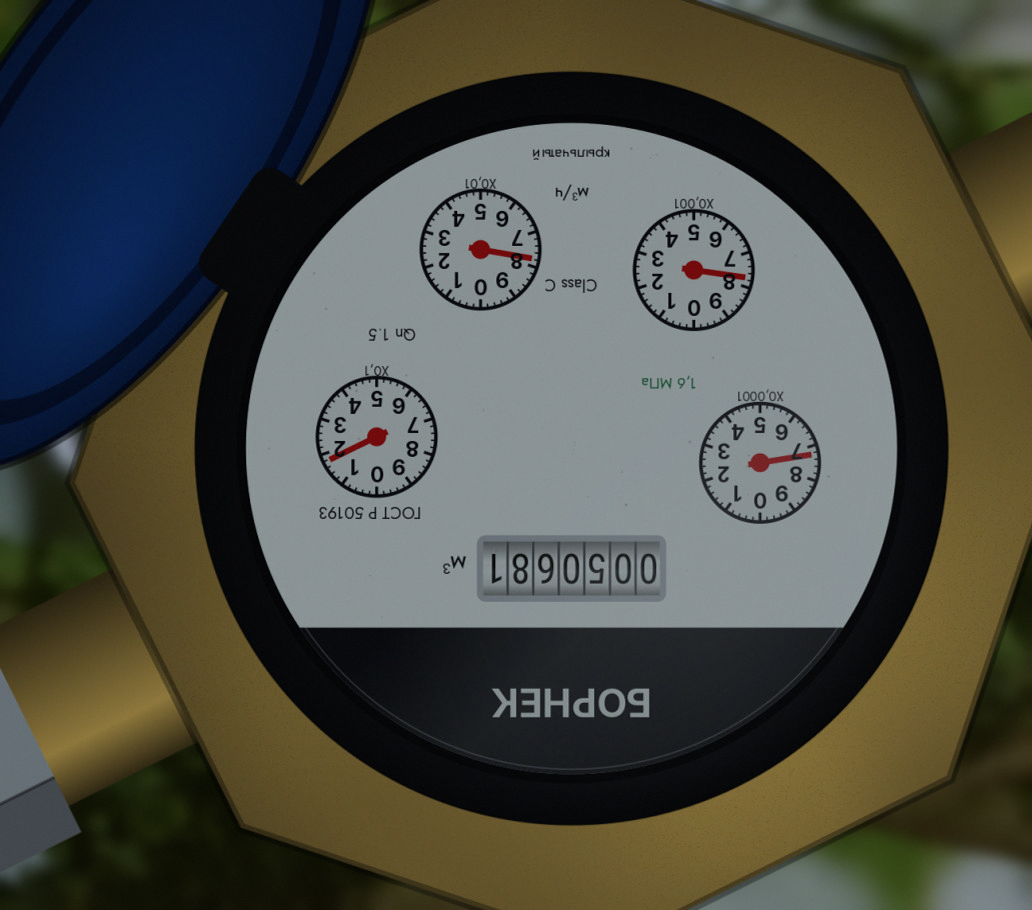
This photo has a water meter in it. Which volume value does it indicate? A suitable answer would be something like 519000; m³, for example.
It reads 50681.1777; m³
